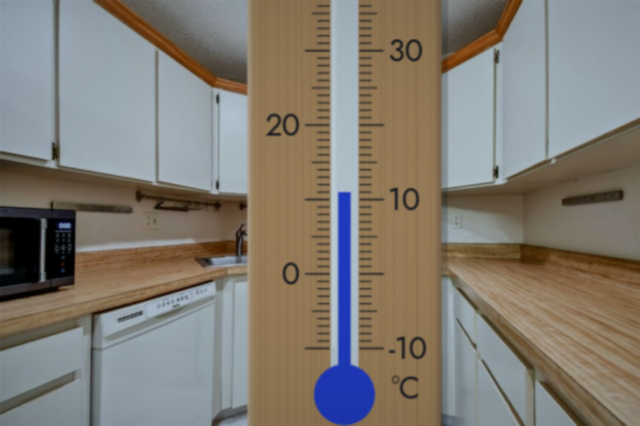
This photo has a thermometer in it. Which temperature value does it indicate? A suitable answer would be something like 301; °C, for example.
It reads 11; °C
